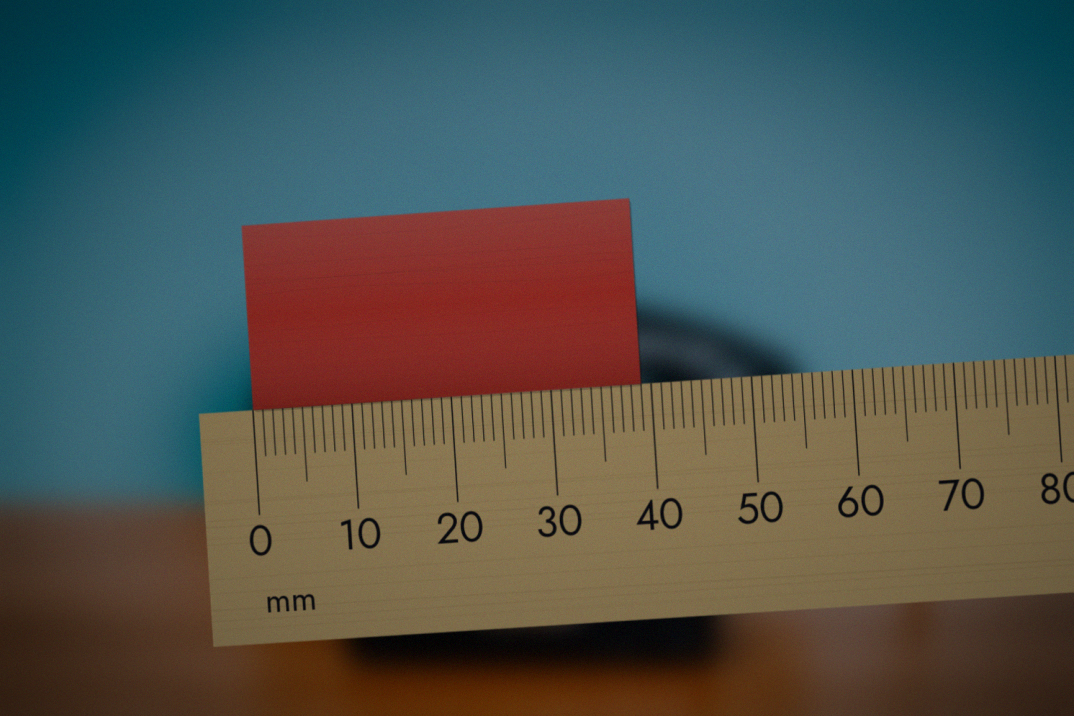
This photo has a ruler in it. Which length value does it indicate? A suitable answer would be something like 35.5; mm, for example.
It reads 39; mm
